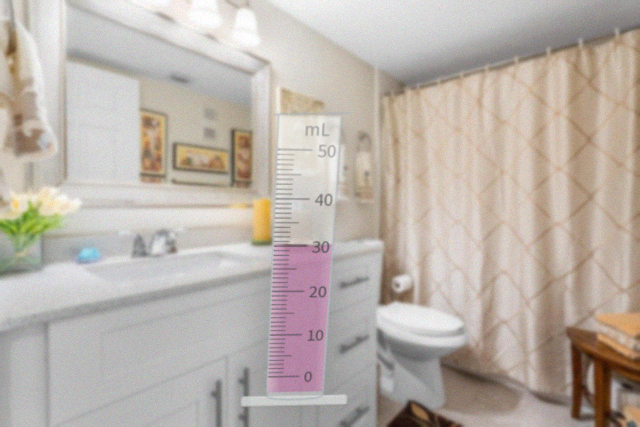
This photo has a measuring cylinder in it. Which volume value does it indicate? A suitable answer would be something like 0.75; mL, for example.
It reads 30; mL
